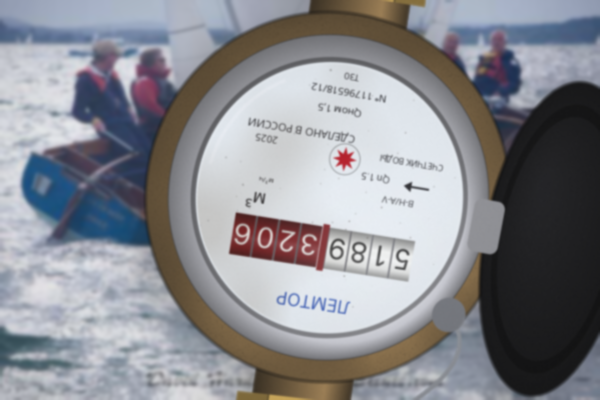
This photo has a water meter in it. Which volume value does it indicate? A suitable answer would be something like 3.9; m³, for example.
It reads 5189.3206; m³
